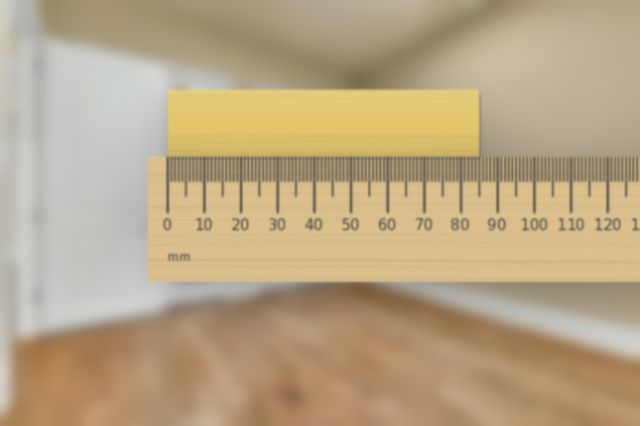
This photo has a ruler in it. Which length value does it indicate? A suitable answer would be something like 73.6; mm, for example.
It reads 85; mm
